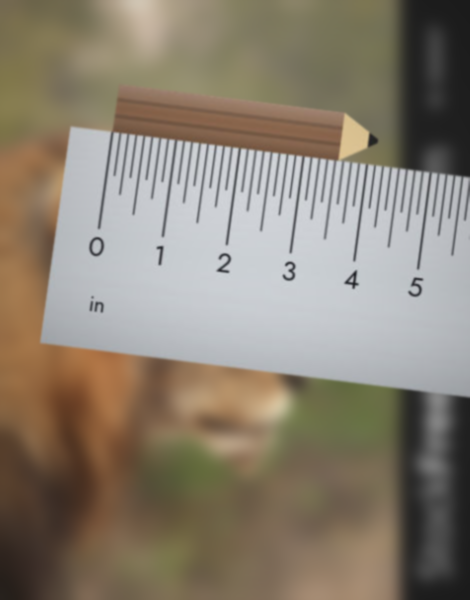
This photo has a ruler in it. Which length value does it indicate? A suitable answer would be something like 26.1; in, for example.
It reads 4.125; in
